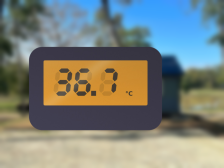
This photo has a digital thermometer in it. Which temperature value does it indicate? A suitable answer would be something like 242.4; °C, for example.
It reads 36.7; °C
